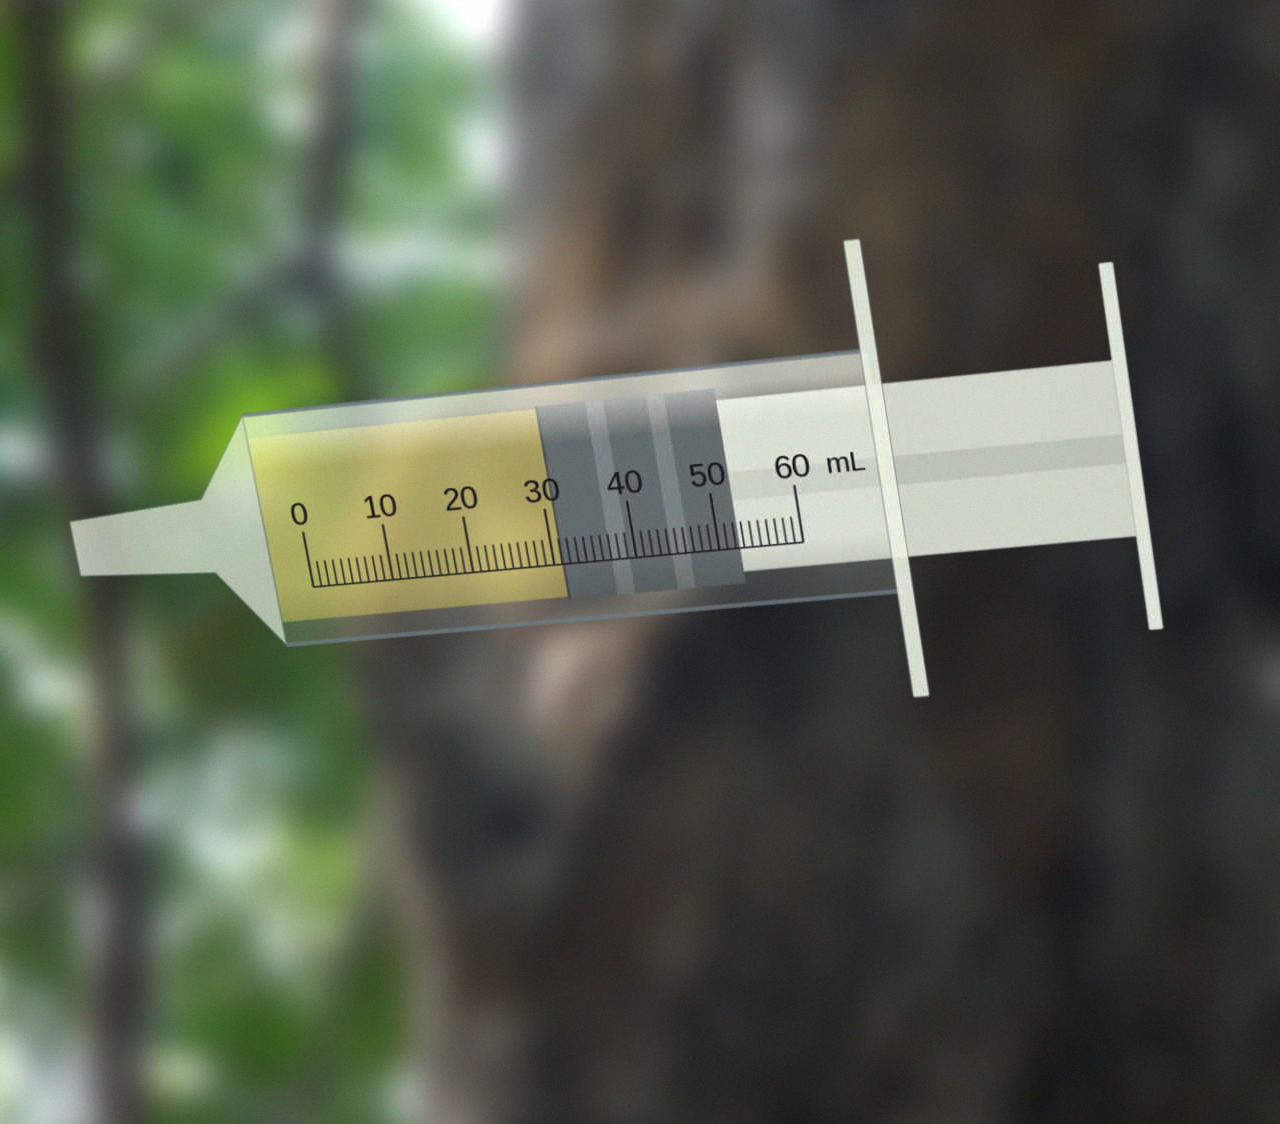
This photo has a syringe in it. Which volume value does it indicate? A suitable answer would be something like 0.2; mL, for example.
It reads 31; mL
